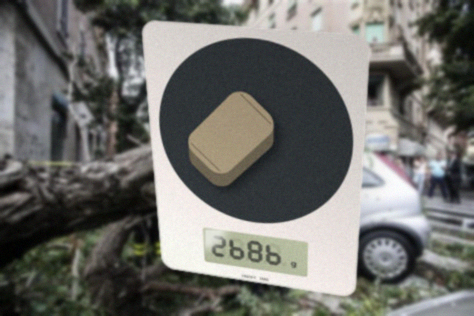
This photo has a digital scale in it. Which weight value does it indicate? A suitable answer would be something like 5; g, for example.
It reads 2686; g
